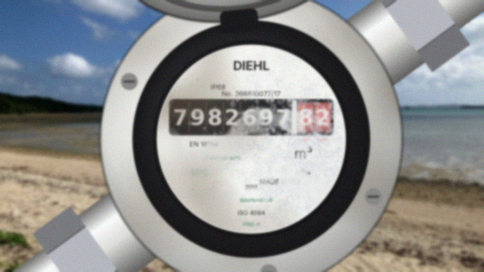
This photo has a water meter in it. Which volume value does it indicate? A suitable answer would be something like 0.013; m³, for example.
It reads 7982697.82; m³
